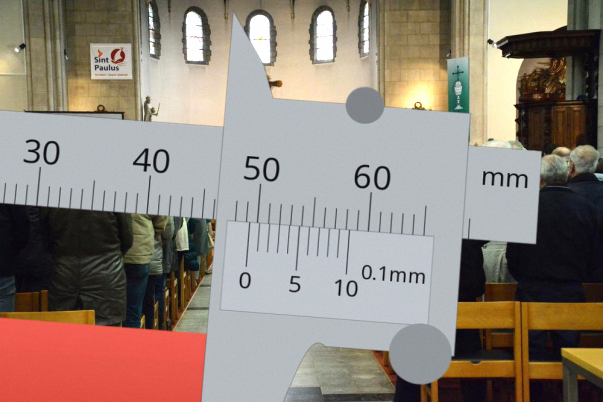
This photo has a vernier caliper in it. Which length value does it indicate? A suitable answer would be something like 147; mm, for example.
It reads 49.3; mm
